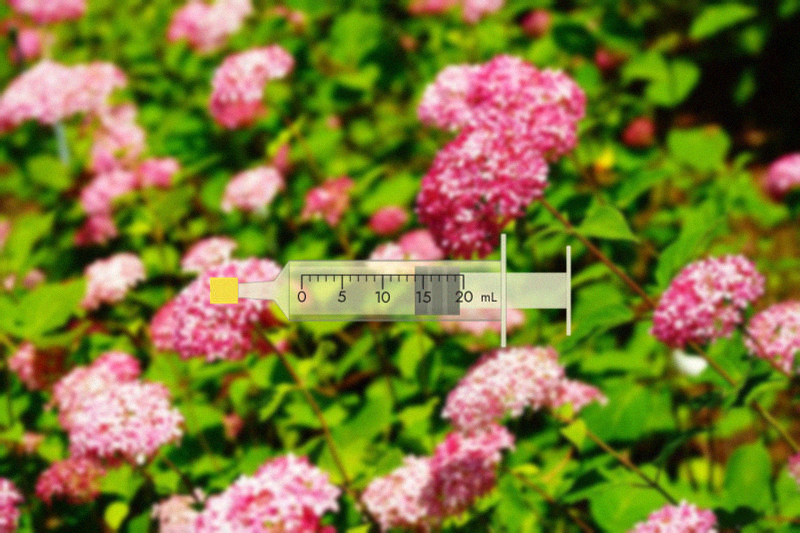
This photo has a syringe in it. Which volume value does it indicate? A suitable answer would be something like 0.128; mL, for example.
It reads 14; mL
